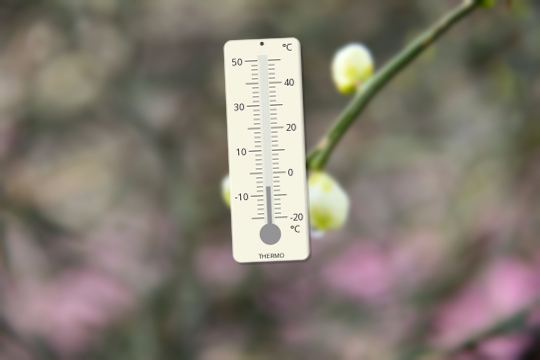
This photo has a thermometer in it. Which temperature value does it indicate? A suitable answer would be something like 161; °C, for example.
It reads -6; °C
